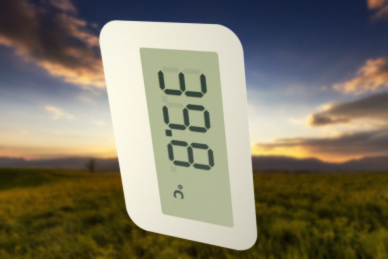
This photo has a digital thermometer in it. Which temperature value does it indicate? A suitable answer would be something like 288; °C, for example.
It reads 39.8; °C
